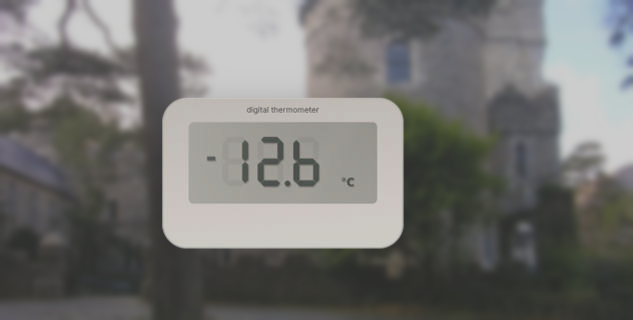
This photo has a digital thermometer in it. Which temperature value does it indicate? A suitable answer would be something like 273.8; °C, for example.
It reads -12.6; °C
